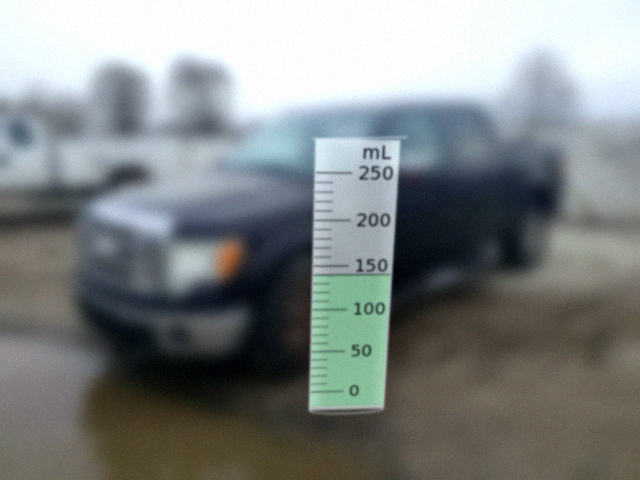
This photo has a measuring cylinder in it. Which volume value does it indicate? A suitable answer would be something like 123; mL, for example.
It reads 140; mL
